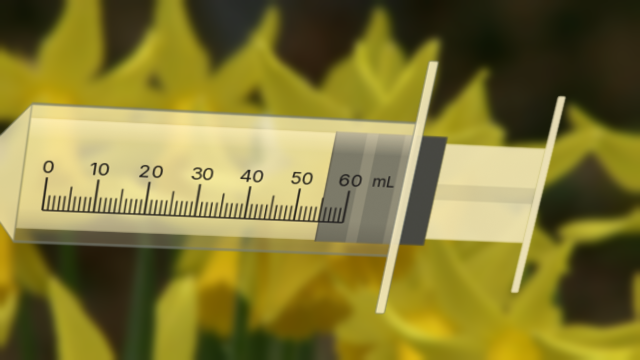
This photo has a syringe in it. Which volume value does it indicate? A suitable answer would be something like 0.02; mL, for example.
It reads 55; mL
